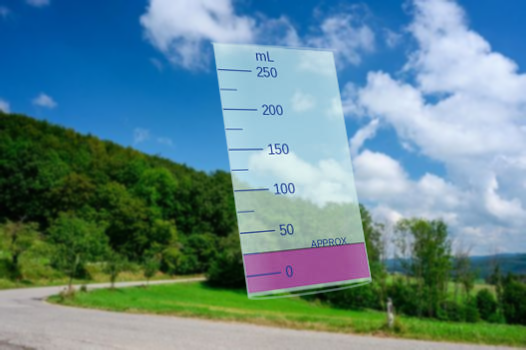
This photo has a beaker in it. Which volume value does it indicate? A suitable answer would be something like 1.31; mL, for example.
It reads 25; mL
